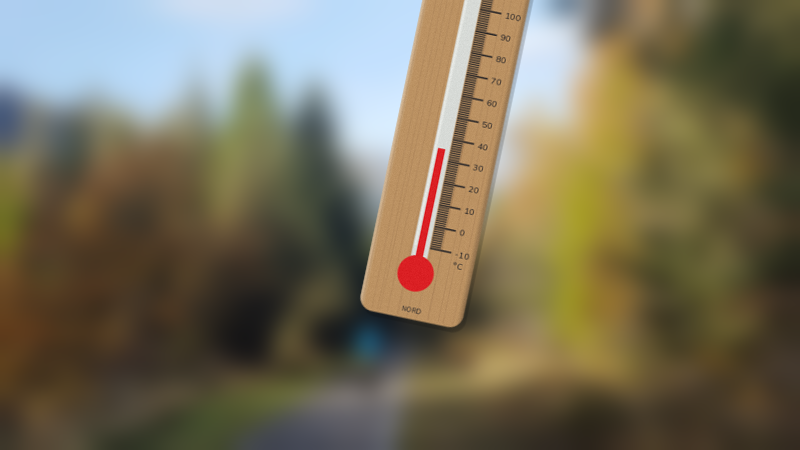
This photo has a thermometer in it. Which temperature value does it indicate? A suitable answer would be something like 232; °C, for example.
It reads 35; °C
